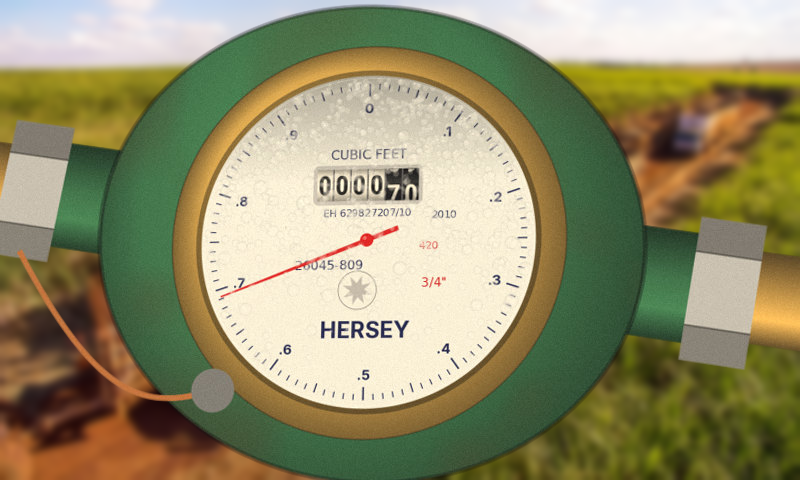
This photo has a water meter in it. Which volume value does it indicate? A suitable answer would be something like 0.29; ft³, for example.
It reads 69.69; ft³
